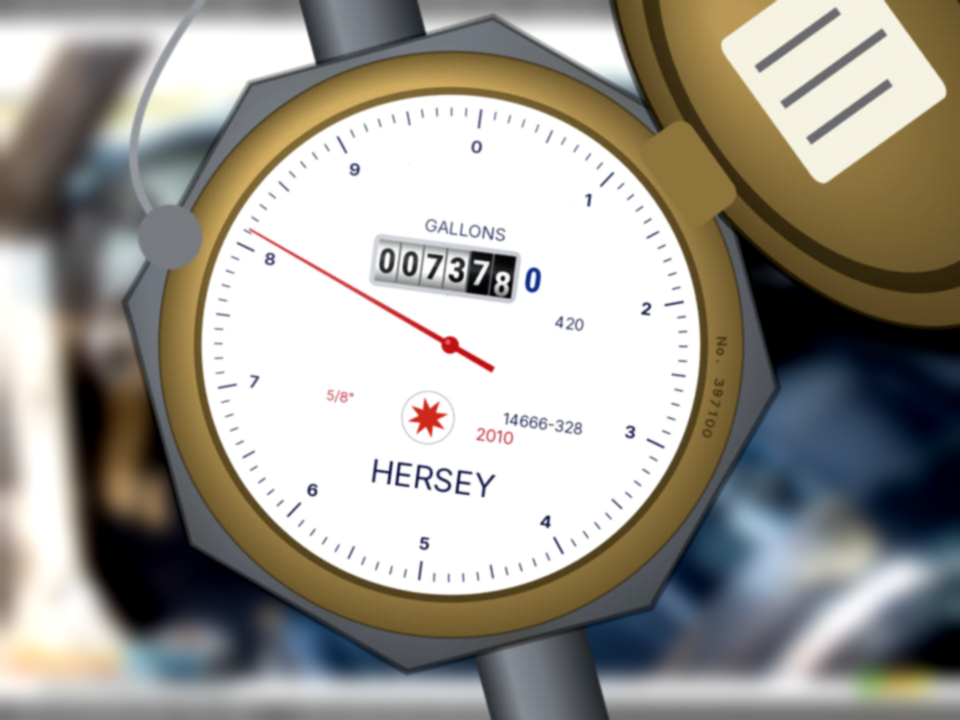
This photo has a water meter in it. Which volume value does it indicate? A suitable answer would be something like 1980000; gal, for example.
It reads 73778.1; gal
